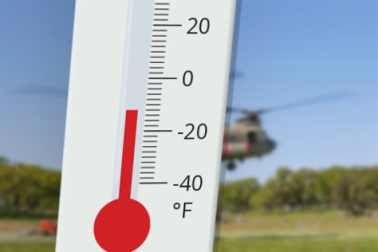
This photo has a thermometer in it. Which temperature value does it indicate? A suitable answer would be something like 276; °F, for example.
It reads -12; °F
